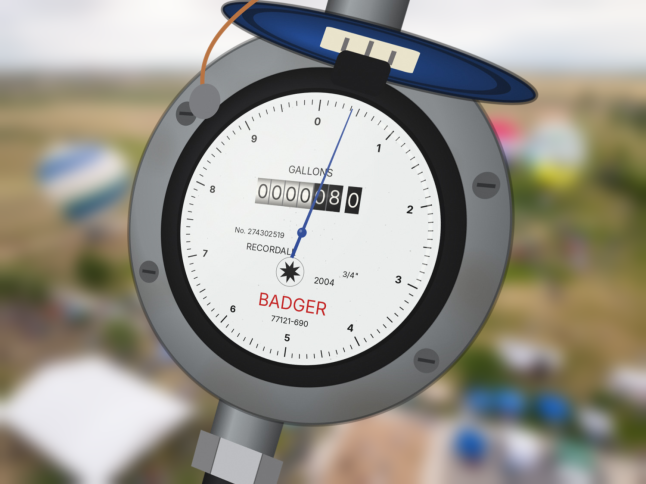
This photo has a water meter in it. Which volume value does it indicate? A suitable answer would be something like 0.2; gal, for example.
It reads 80.4; gal
